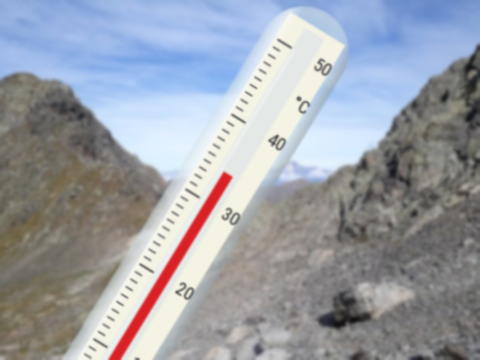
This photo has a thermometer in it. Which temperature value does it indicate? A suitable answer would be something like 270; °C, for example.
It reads 34; °C
